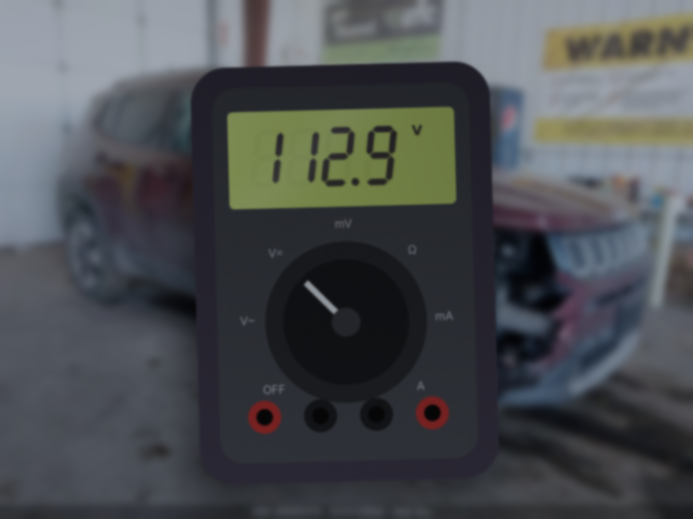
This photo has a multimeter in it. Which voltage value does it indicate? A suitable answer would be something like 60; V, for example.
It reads 112.9; V
